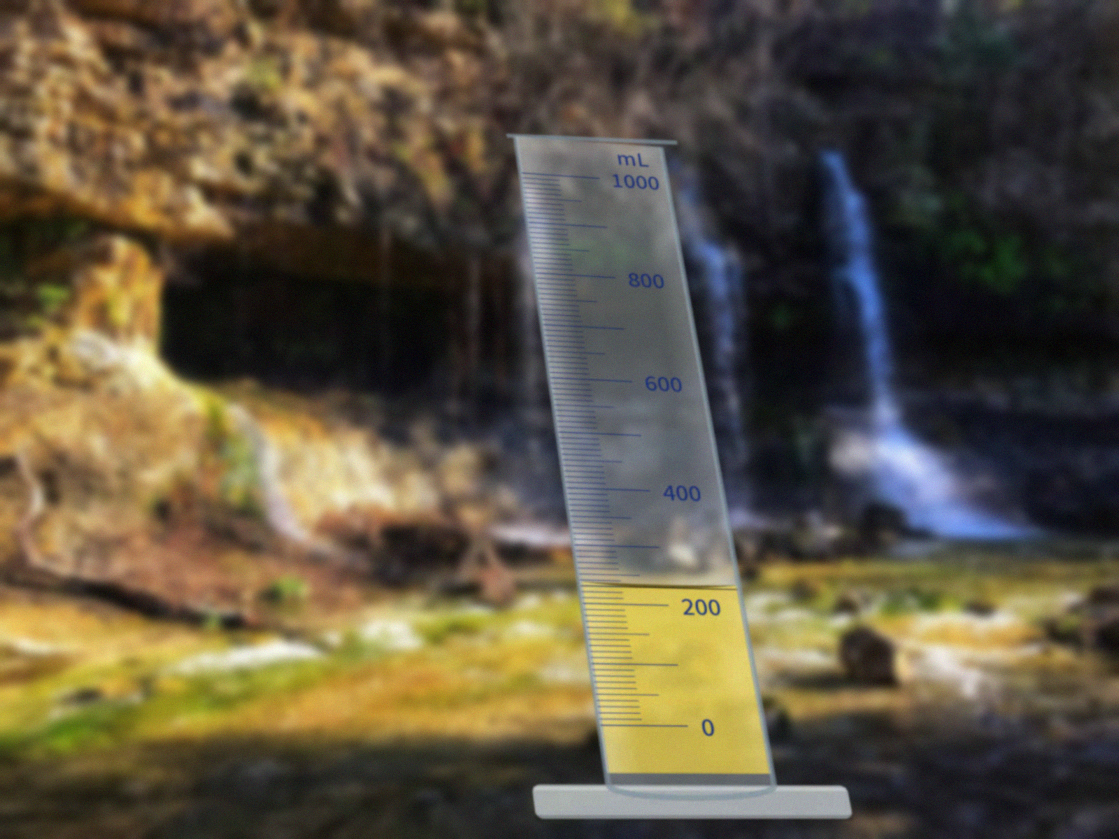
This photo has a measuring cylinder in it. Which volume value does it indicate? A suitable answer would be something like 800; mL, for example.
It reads 230; mL
